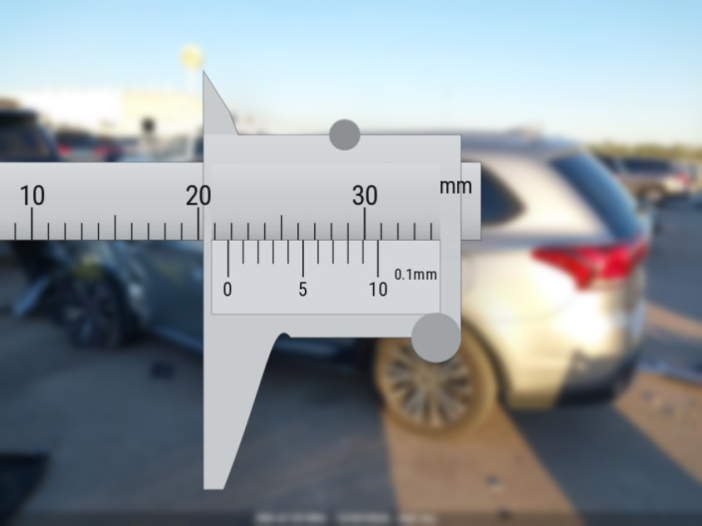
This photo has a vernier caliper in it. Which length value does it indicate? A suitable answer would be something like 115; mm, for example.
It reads 21.8; mm
